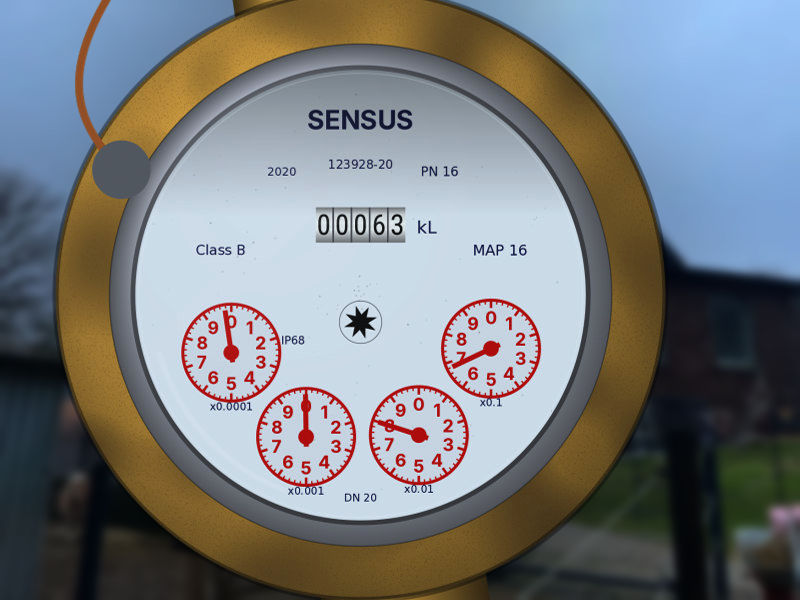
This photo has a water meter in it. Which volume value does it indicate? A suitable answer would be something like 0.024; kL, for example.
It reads 63.6799; kL
